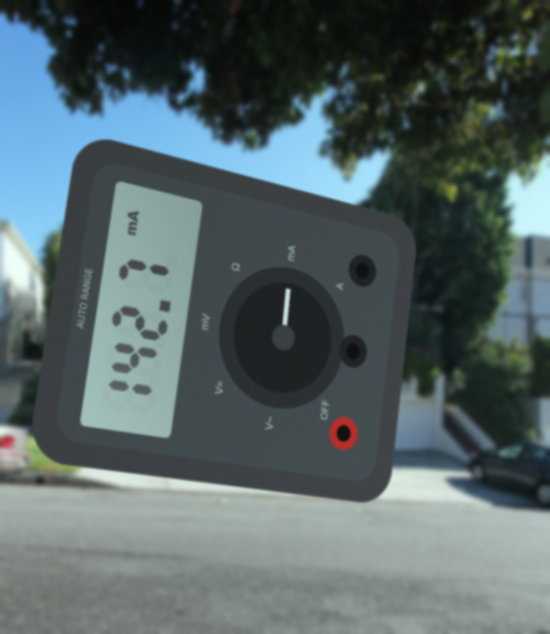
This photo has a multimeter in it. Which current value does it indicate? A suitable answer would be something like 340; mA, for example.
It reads 142.7; mA
